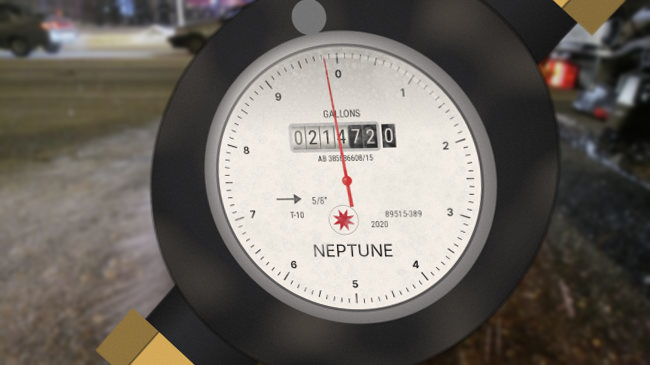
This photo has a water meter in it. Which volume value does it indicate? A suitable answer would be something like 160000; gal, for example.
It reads 214719.8; gal
